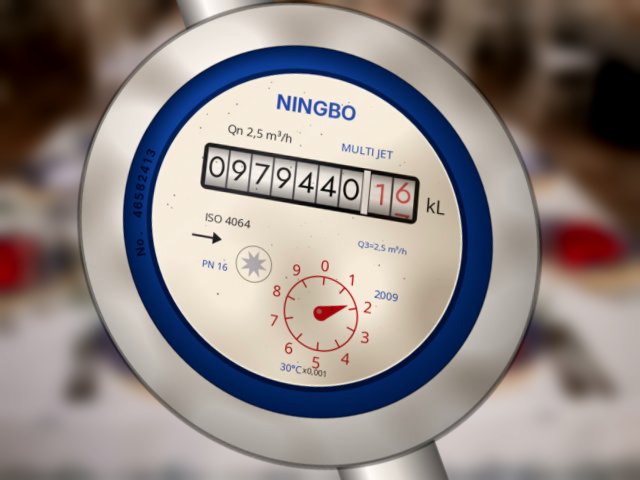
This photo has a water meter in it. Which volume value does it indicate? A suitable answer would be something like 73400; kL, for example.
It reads 979440.161; kL
